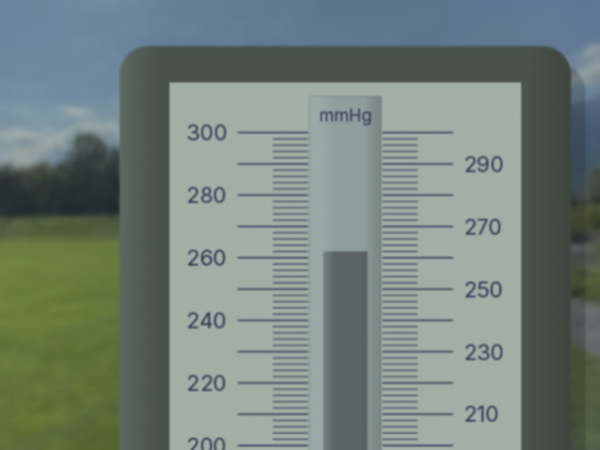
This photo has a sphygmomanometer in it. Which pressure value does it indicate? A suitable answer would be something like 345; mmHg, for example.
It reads 262; mmHg
